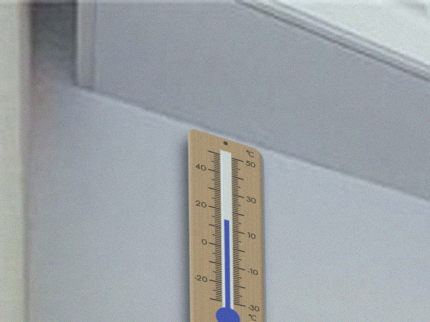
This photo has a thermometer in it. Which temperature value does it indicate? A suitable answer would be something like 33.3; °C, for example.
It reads 15; °C
